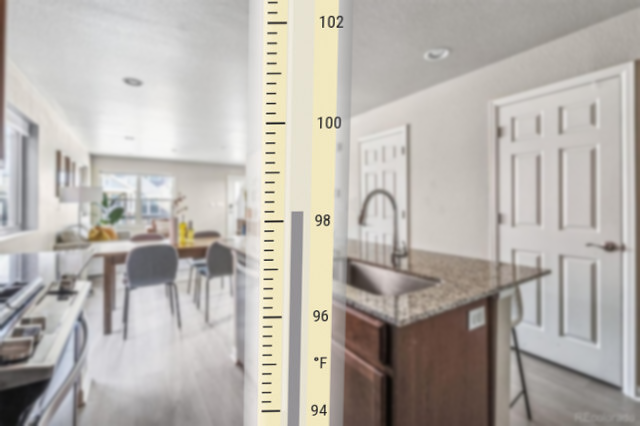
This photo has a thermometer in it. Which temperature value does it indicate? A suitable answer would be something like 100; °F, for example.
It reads 98.2; °F
